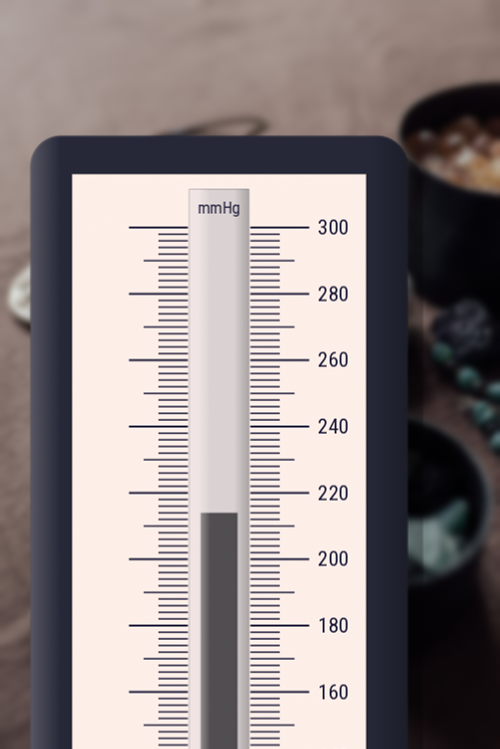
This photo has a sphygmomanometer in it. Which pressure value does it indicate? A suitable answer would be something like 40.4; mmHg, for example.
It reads 214; mmHg
